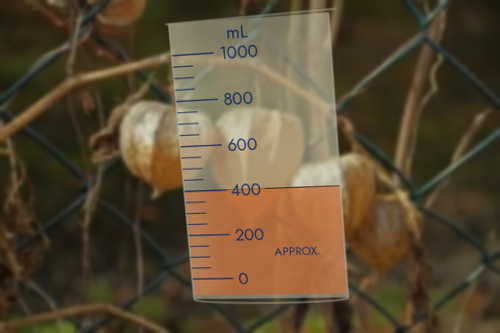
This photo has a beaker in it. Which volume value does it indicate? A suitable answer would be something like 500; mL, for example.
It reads 400; mL
